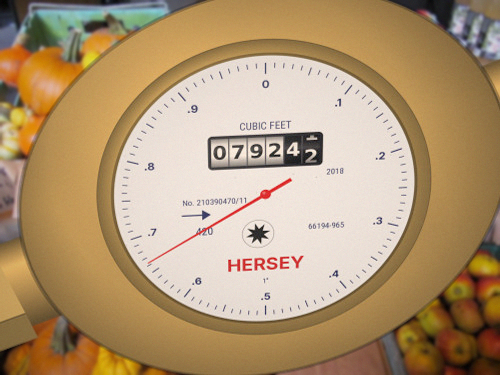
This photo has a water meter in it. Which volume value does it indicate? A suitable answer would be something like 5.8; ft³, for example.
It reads 79241.66; ft³
